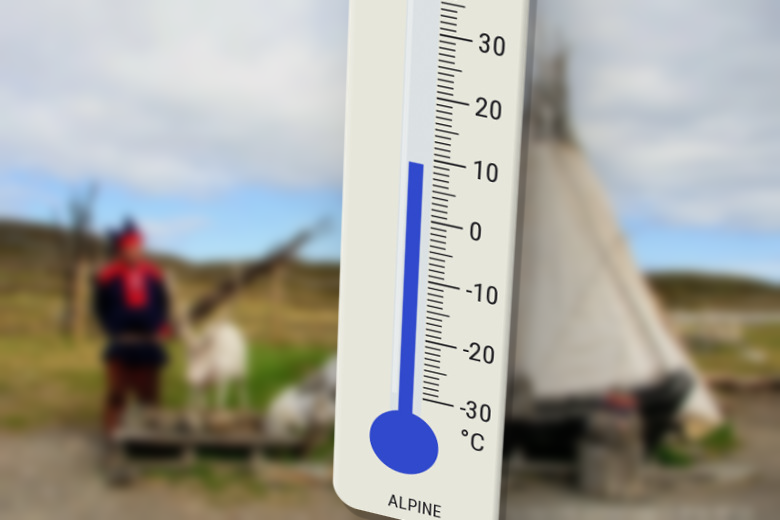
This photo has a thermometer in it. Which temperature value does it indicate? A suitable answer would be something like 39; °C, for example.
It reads 9; °C
